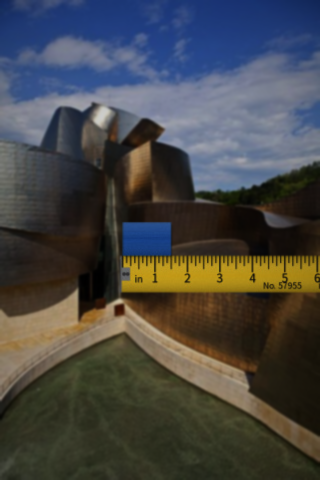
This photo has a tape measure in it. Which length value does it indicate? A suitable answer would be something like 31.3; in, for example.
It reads 1.5; in
